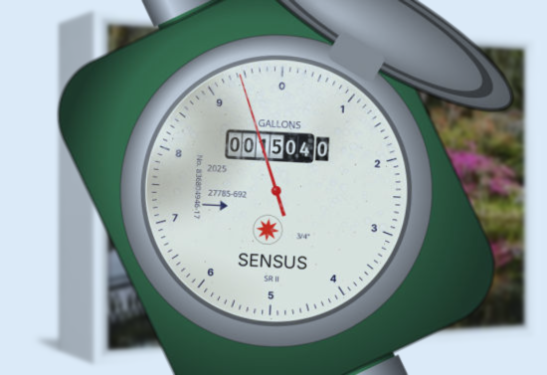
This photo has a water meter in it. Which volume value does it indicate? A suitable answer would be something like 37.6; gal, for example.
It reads 15039.4; gal
